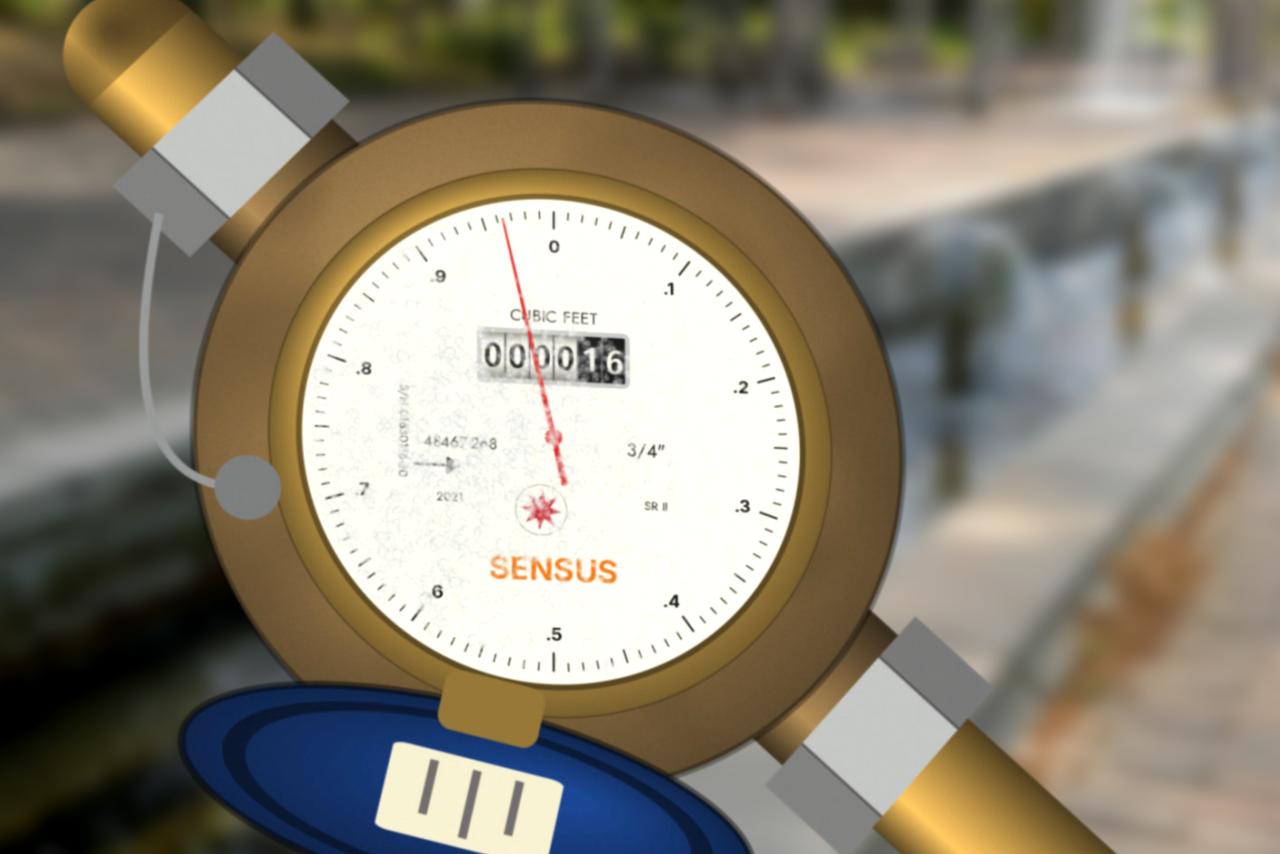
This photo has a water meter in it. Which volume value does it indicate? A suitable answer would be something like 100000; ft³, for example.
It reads 15.96; ft³
